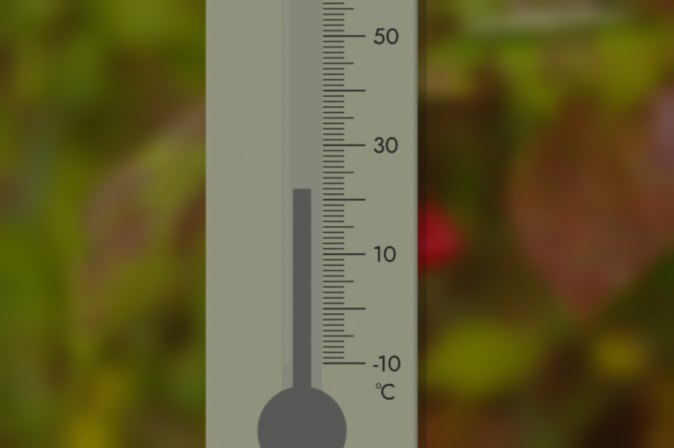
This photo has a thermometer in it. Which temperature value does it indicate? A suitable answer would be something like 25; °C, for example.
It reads 22; °C
